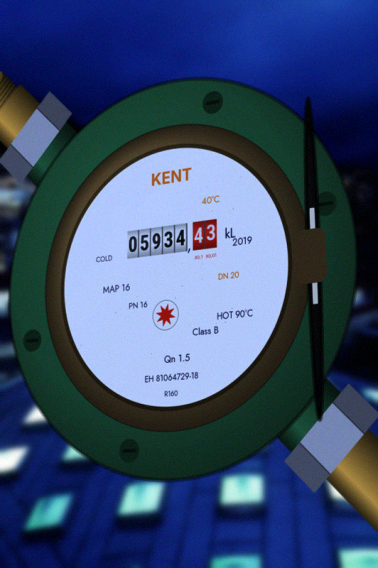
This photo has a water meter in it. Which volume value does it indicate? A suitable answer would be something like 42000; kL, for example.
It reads 5934.43; kL
